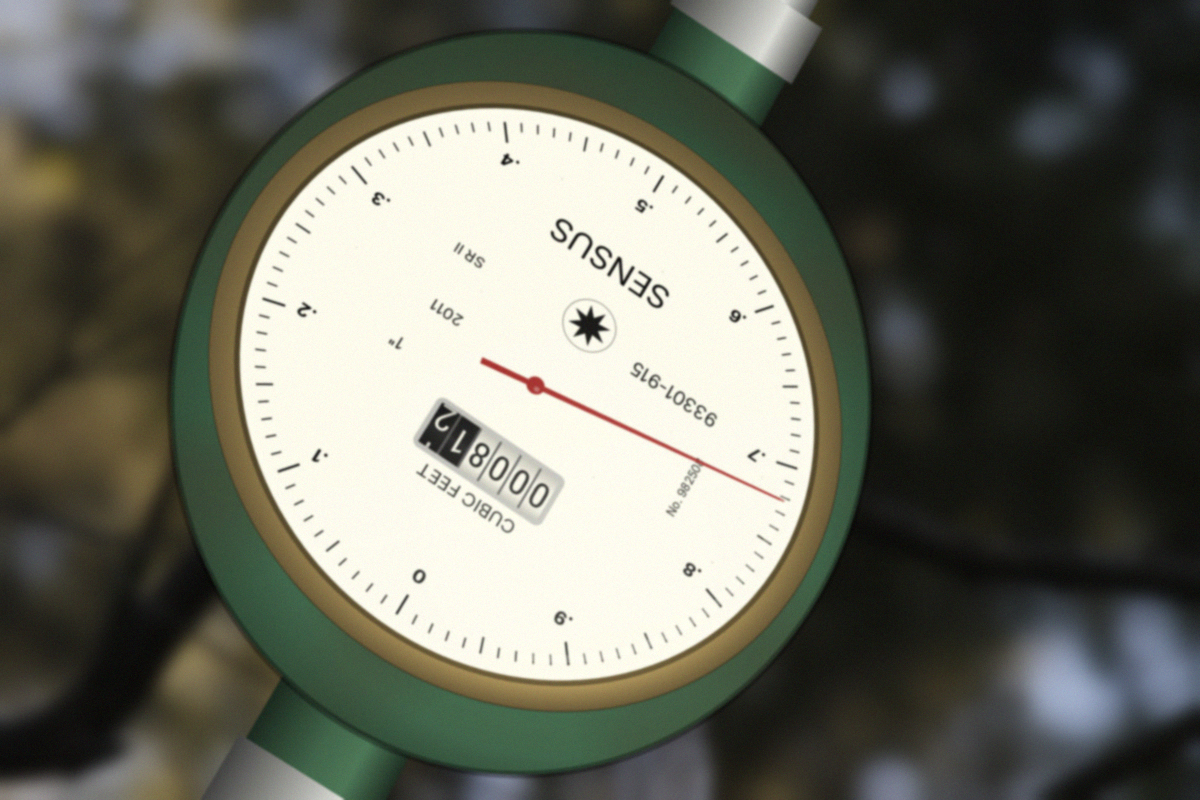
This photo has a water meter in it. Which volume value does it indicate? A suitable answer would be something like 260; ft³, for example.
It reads 811.72; ft³
